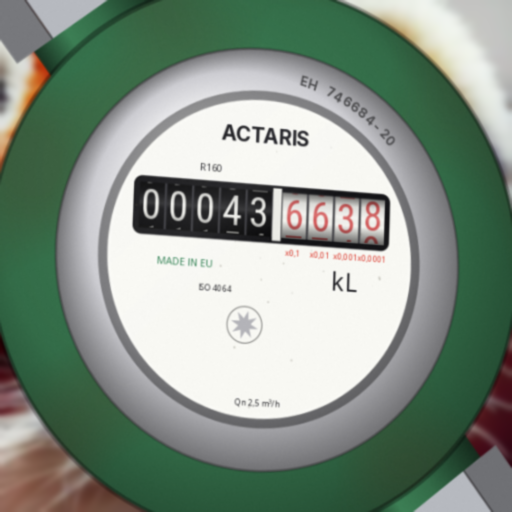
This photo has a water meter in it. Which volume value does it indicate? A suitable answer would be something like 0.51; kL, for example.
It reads 43.6638; kL
